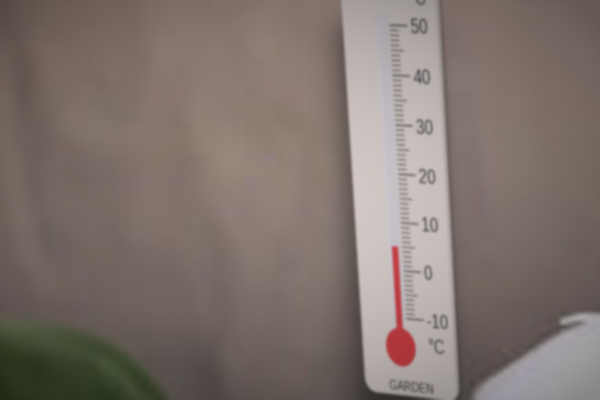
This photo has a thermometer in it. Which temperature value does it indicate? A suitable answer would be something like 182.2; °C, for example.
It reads 5; °C
